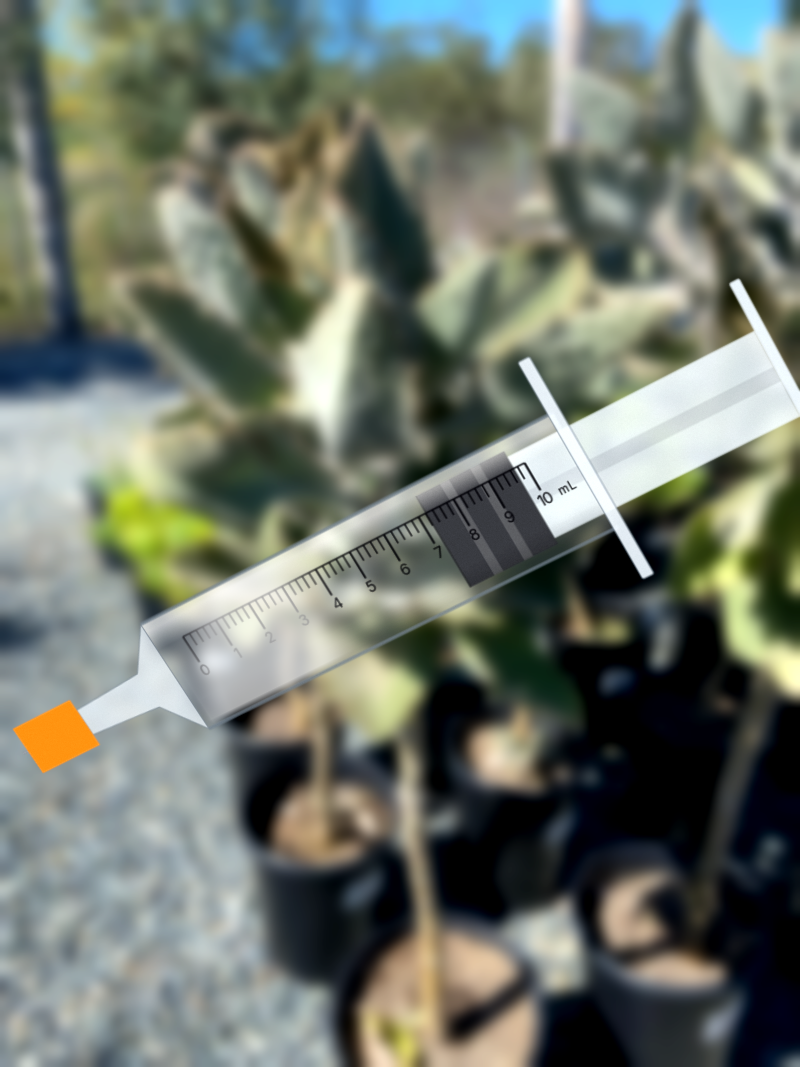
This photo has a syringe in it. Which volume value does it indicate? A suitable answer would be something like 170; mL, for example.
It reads 7.2; mL
